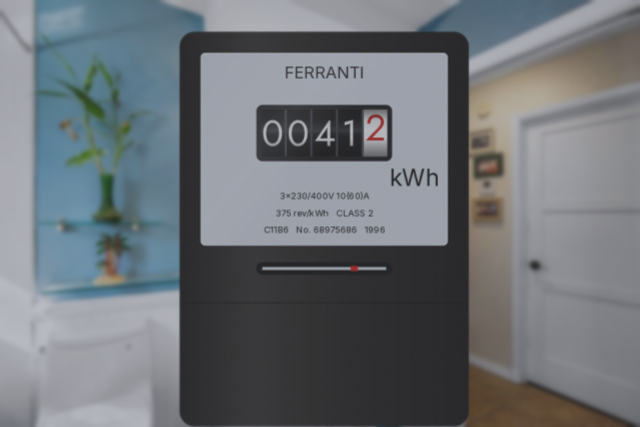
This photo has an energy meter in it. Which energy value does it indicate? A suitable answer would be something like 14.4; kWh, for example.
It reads 41.2; kWh
